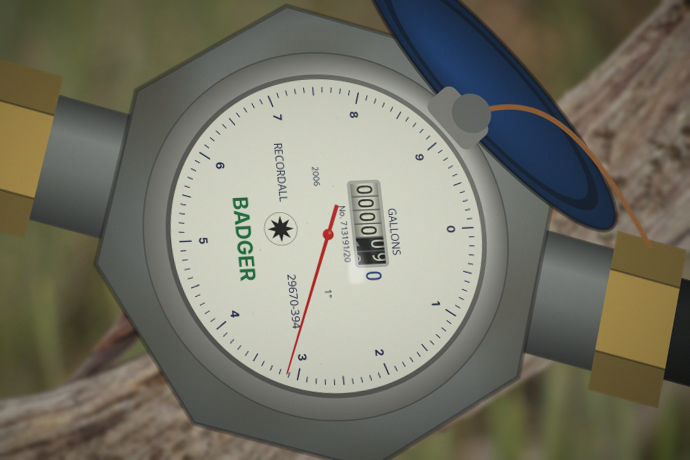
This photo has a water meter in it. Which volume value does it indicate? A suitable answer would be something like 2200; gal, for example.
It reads 93.1; gal
